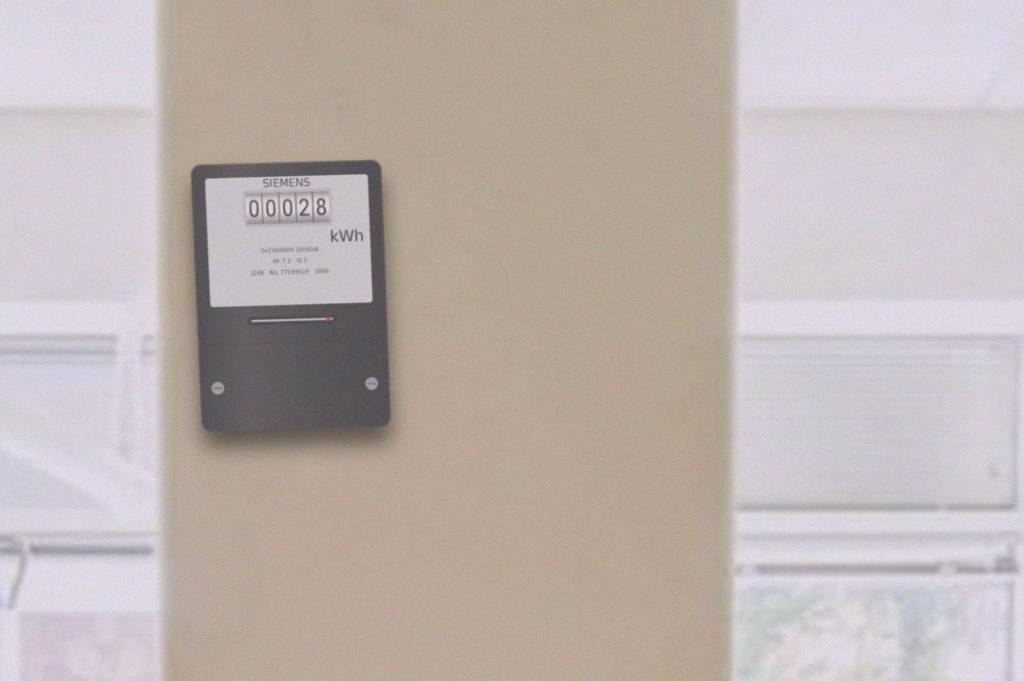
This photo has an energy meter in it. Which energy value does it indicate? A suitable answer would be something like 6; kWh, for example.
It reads 28; kWh
